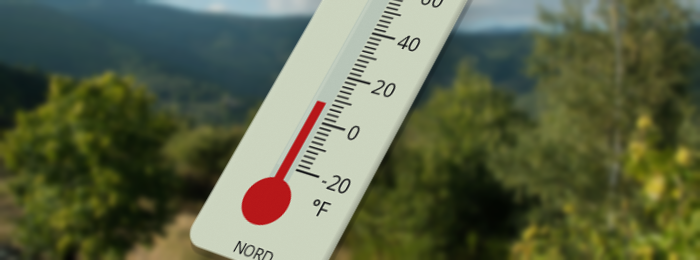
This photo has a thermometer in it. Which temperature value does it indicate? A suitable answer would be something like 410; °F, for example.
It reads 8; °F
